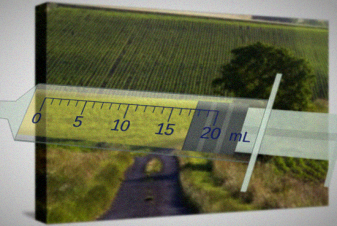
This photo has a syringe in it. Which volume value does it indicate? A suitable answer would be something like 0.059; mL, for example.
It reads 17.5; mL
